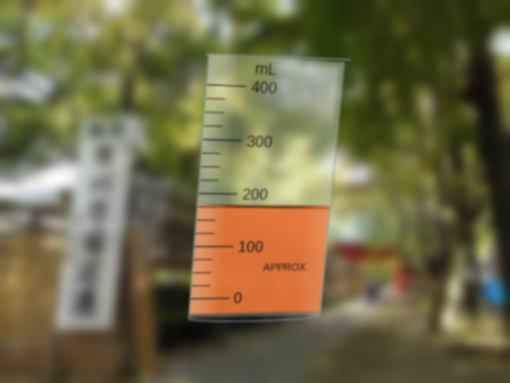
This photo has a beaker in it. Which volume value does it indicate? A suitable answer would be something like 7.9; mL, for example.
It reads 175; mL
